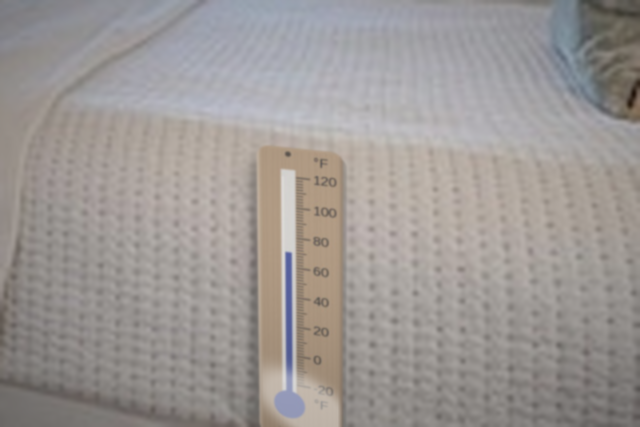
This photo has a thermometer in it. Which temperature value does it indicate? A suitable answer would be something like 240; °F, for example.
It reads 70; °F
